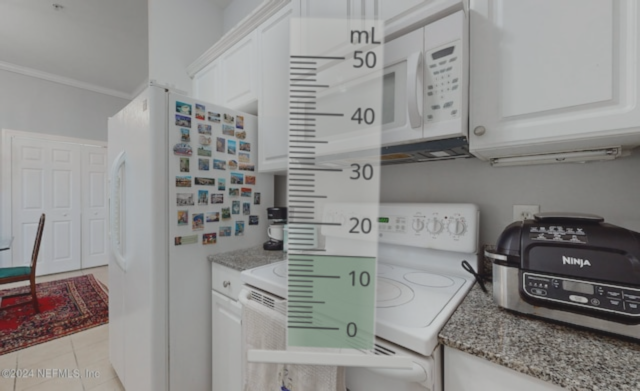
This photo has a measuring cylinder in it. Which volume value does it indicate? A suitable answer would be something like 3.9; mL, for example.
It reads 14; mL
